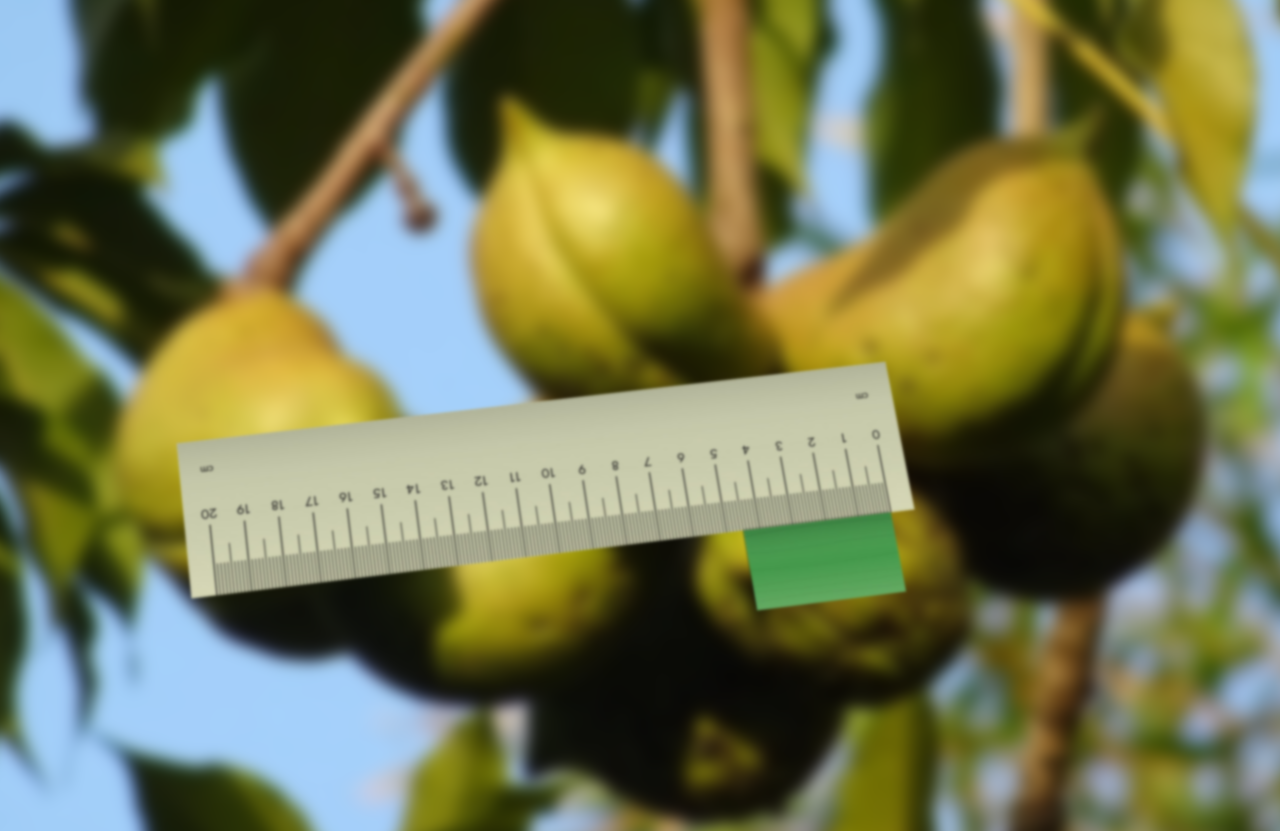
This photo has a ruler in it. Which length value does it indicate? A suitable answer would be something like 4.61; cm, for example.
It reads 4.5; cm
